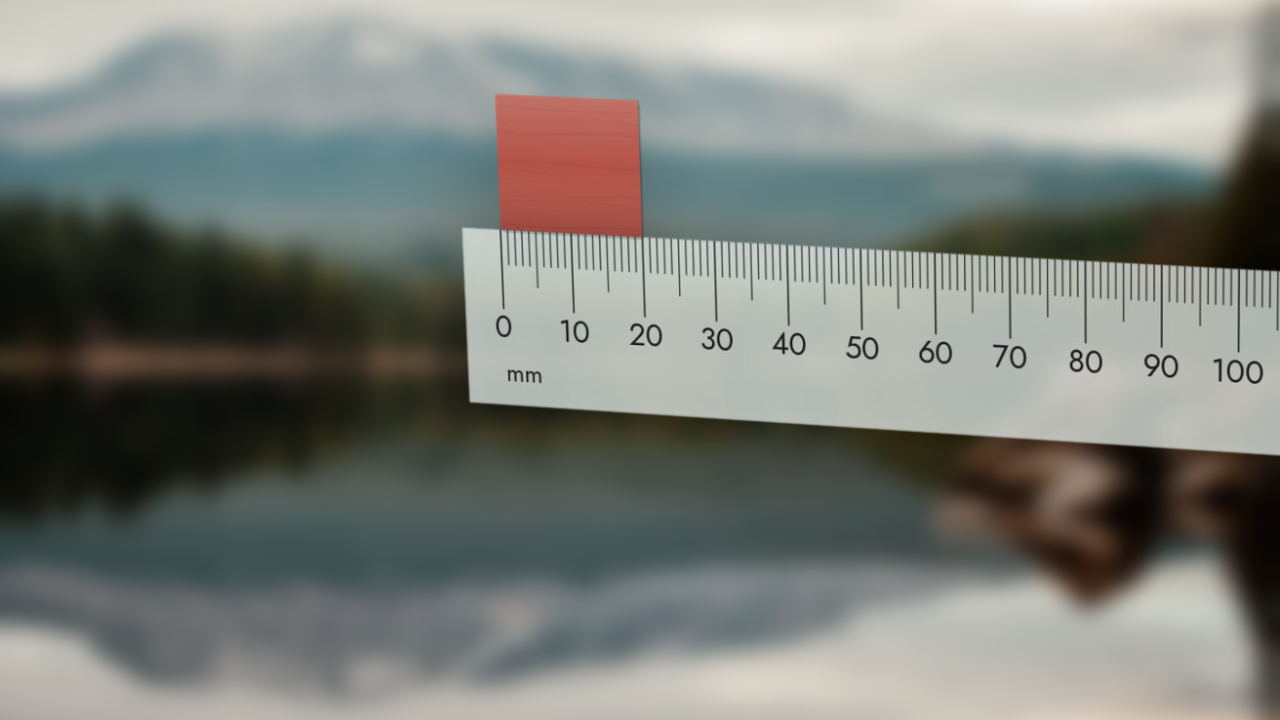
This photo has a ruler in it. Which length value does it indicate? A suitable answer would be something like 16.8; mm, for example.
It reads 20; mm
